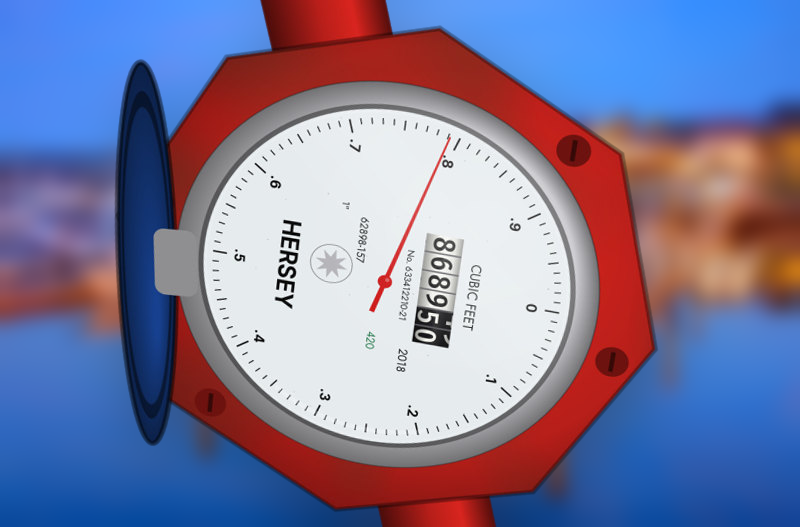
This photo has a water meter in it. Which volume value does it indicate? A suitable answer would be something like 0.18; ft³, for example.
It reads 868949.79; ft³
